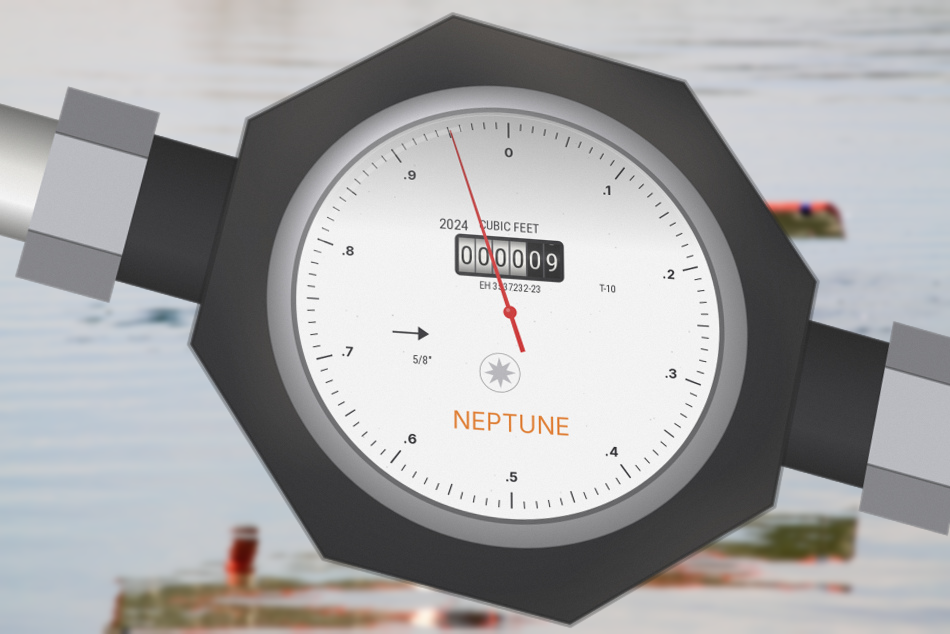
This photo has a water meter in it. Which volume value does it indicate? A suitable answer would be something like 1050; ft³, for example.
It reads 8.95; ft³
